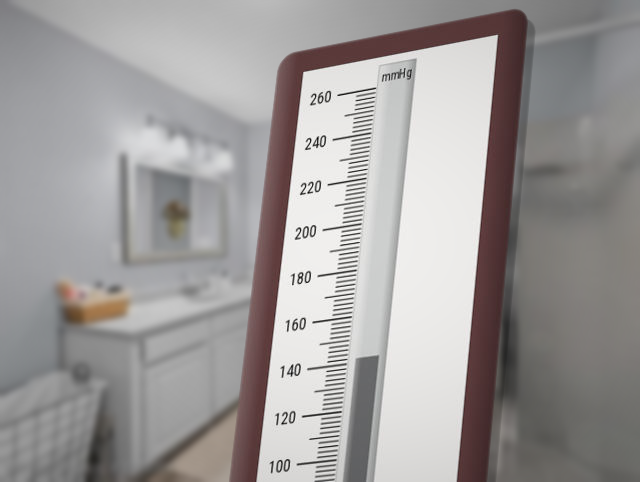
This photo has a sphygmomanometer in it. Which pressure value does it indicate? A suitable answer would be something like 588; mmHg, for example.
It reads 142; mmHg
